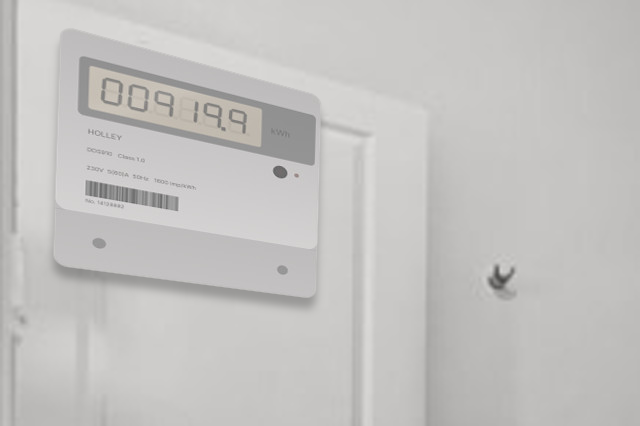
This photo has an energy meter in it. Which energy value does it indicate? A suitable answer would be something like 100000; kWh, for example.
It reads 919.9; kWh
